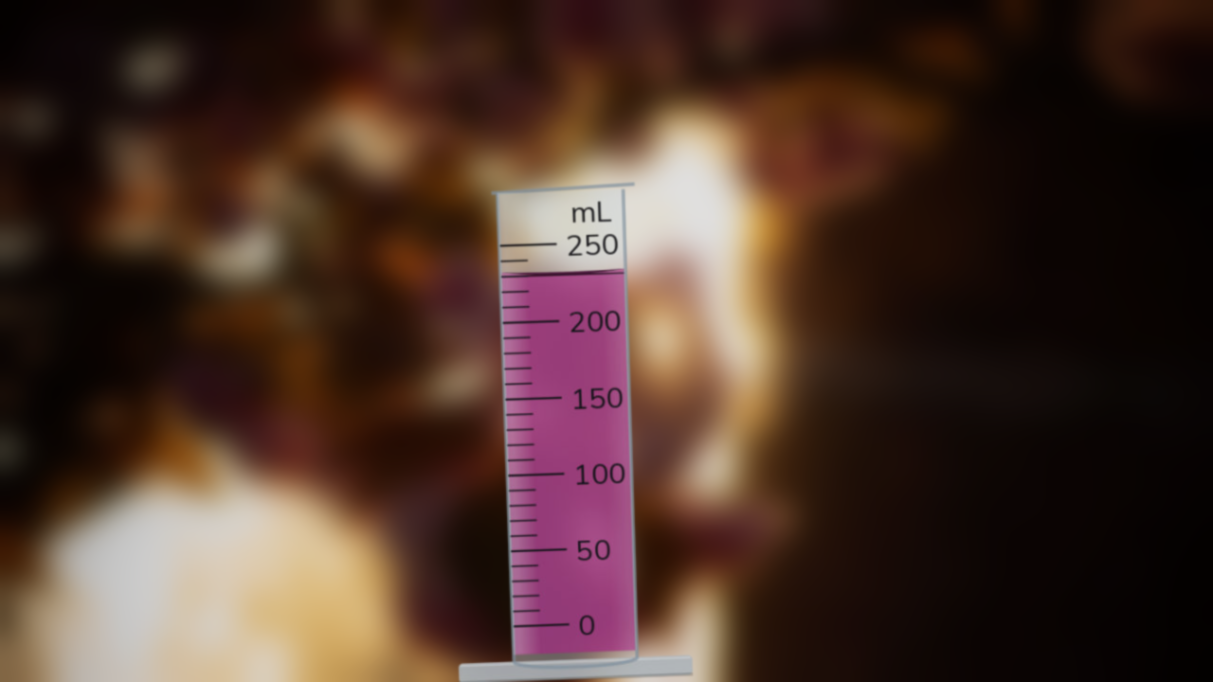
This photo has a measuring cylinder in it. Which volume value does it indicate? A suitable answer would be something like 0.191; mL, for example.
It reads 230; mL
